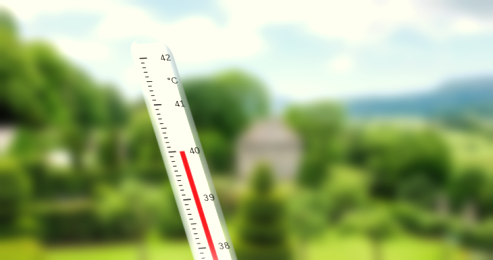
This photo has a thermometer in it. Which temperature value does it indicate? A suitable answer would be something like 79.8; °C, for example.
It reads 40; °C
